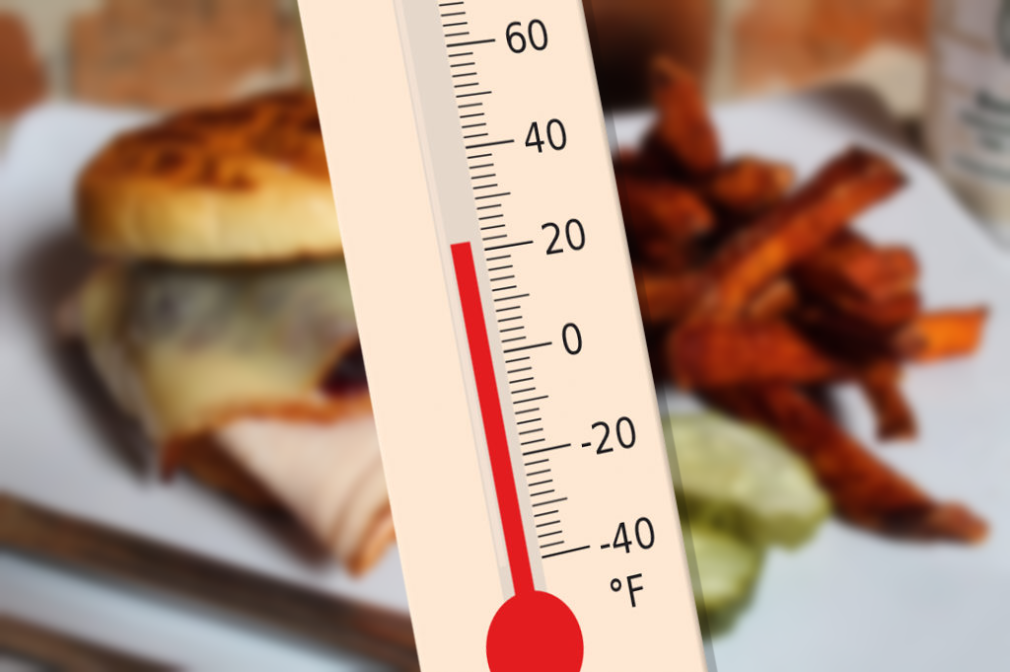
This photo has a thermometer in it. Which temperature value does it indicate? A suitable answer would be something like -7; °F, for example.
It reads 22; °F
